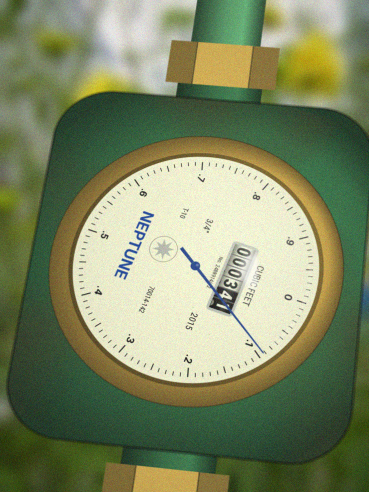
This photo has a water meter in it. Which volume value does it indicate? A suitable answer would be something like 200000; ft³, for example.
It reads 341.09; ft³
